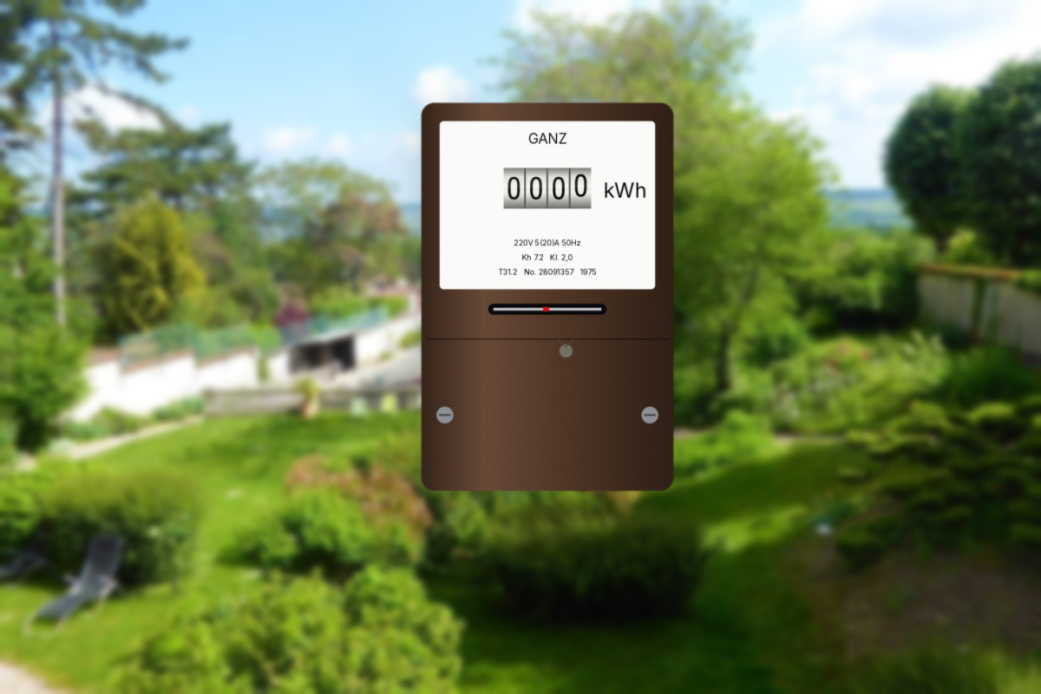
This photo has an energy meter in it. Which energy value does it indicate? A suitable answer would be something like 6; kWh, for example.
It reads 0; kWh
